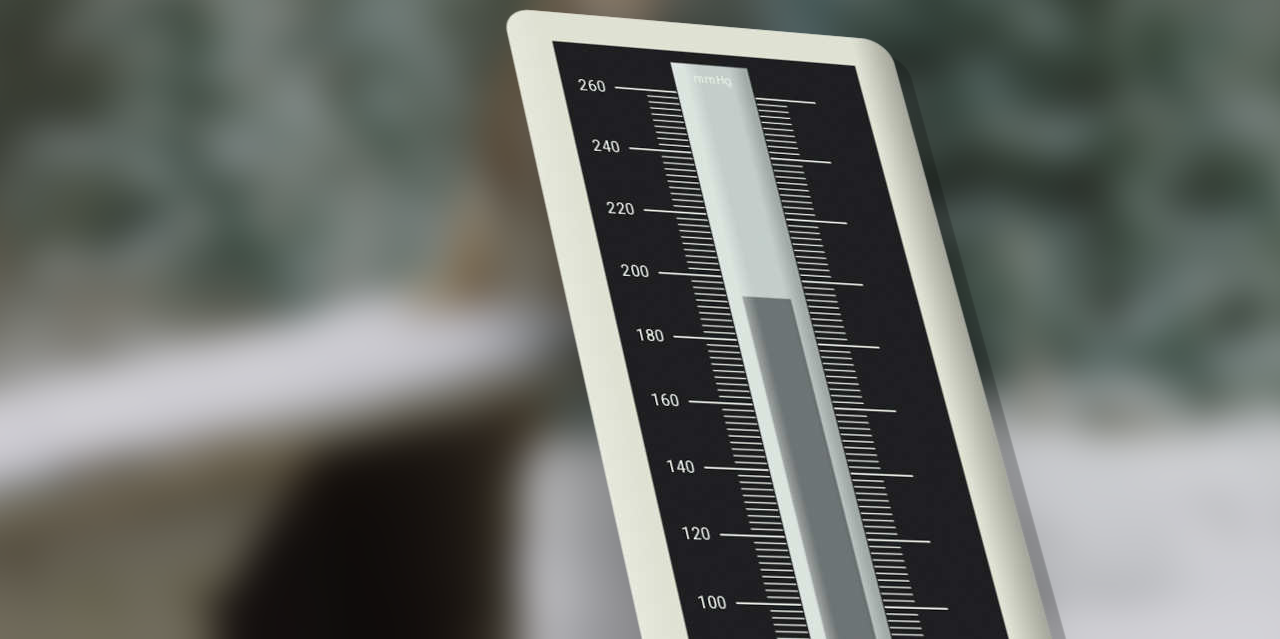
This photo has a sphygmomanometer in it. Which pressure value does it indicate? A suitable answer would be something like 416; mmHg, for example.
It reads 194; mmHg
